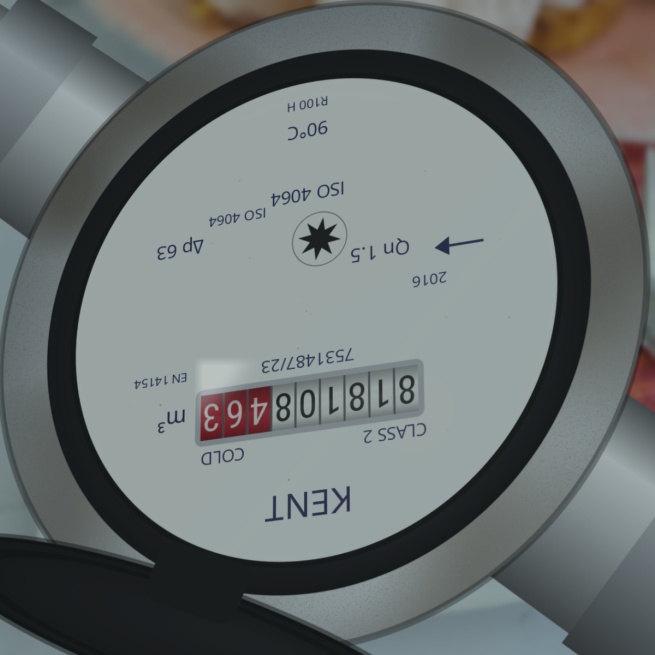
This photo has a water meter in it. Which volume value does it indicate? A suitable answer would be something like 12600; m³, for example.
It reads 818108.463; m³
